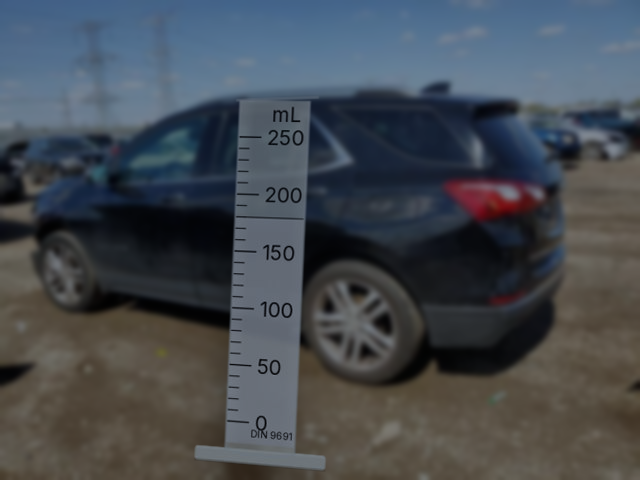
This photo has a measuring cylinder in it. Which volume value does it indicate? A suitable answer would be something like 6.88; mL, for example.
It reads 180; mL
